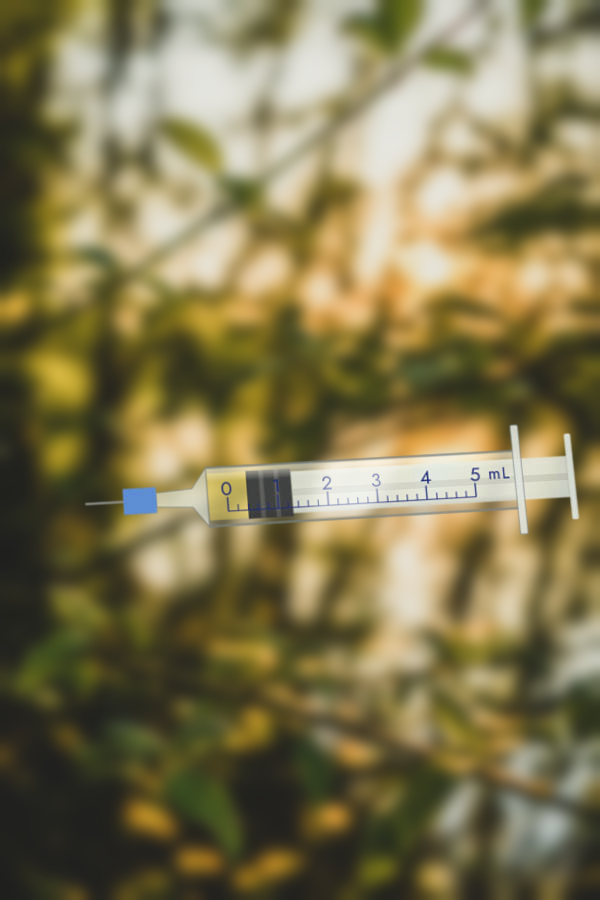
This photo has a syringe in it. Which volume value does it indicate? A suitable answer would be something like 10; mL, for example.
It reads 0.4; mL
